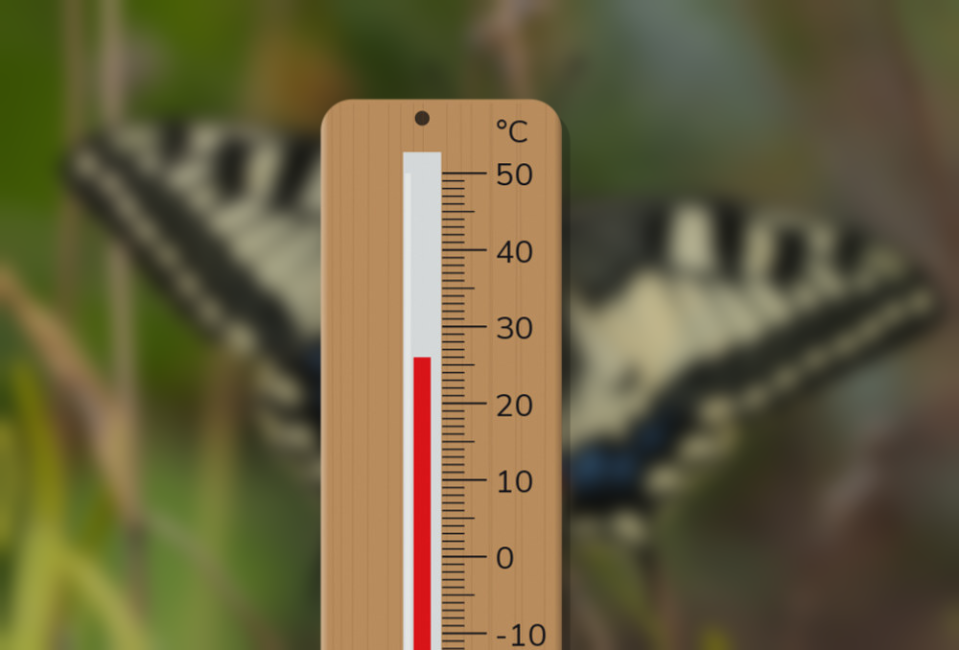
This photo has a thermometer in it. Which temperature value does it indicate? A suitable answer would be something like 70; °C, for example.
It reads 26; °C
